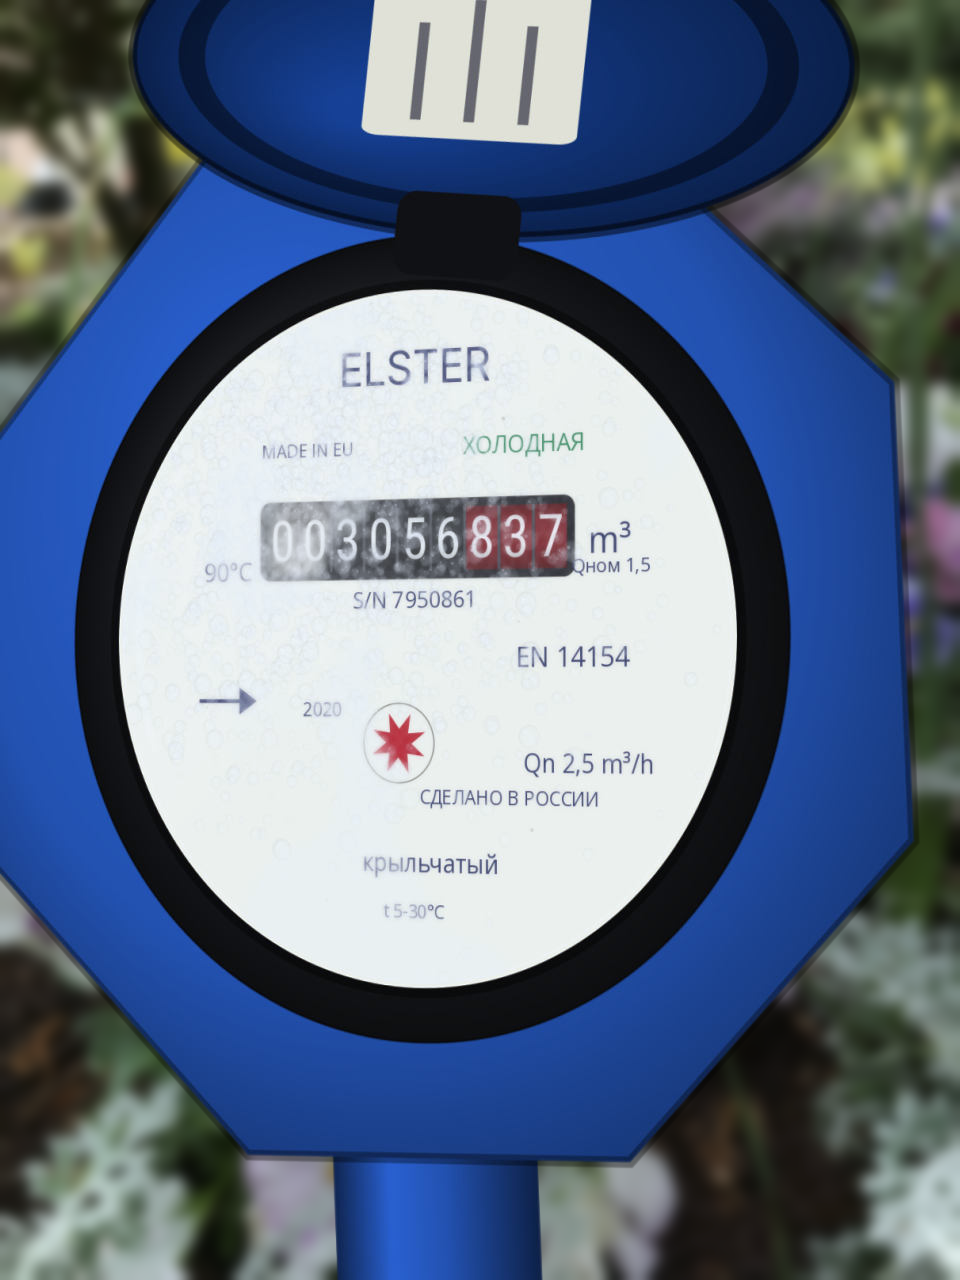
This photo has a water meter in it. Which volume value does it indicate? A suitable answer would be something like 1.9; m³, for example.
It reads 3056.837; m³
